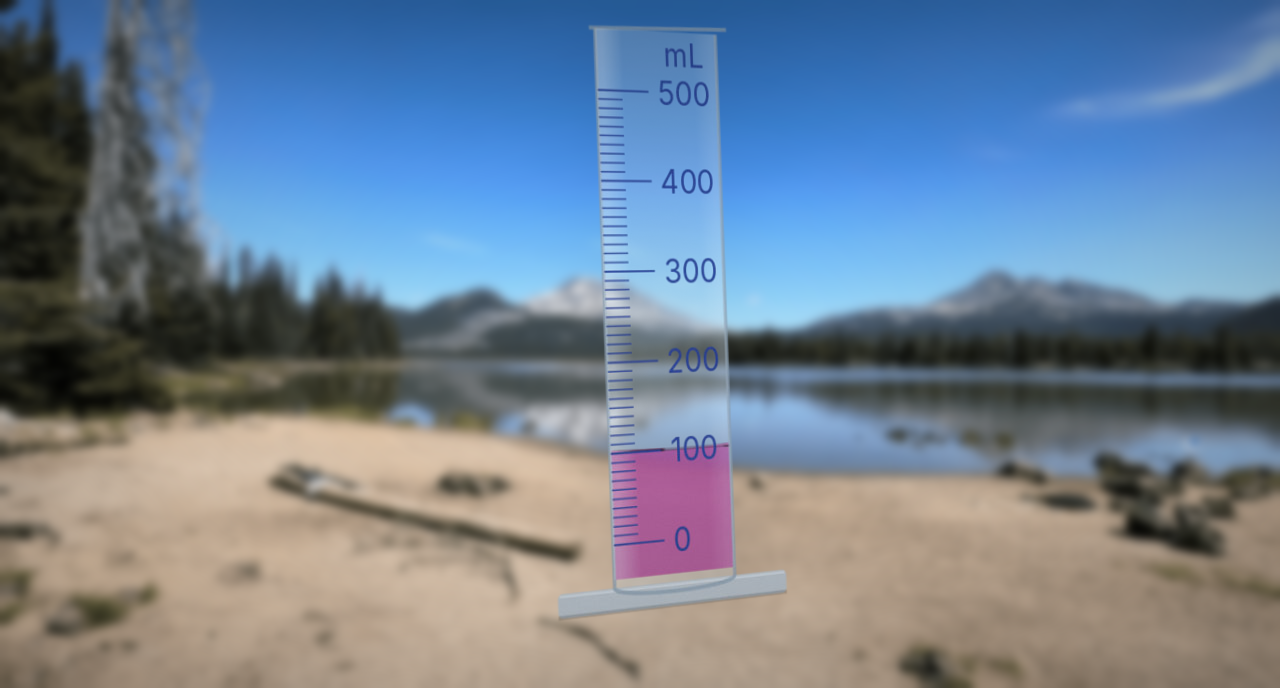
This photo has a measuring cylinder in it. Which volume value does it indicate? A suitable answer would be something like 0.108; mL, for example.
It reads 100; mL
